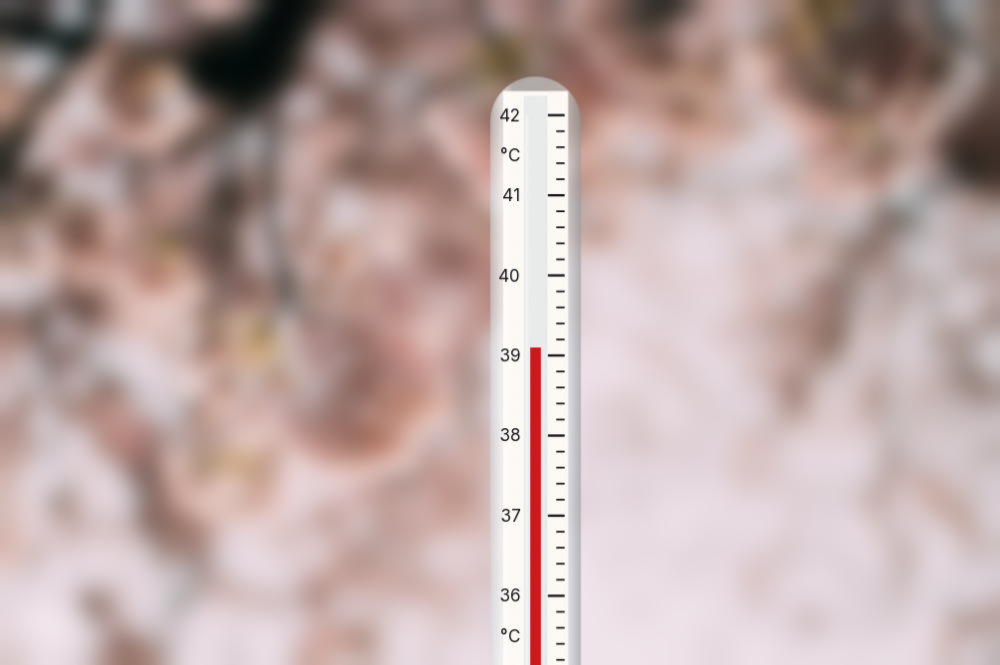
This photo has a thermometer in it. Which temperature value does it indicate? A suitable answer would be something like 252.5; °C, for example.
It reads 39.1; °C
